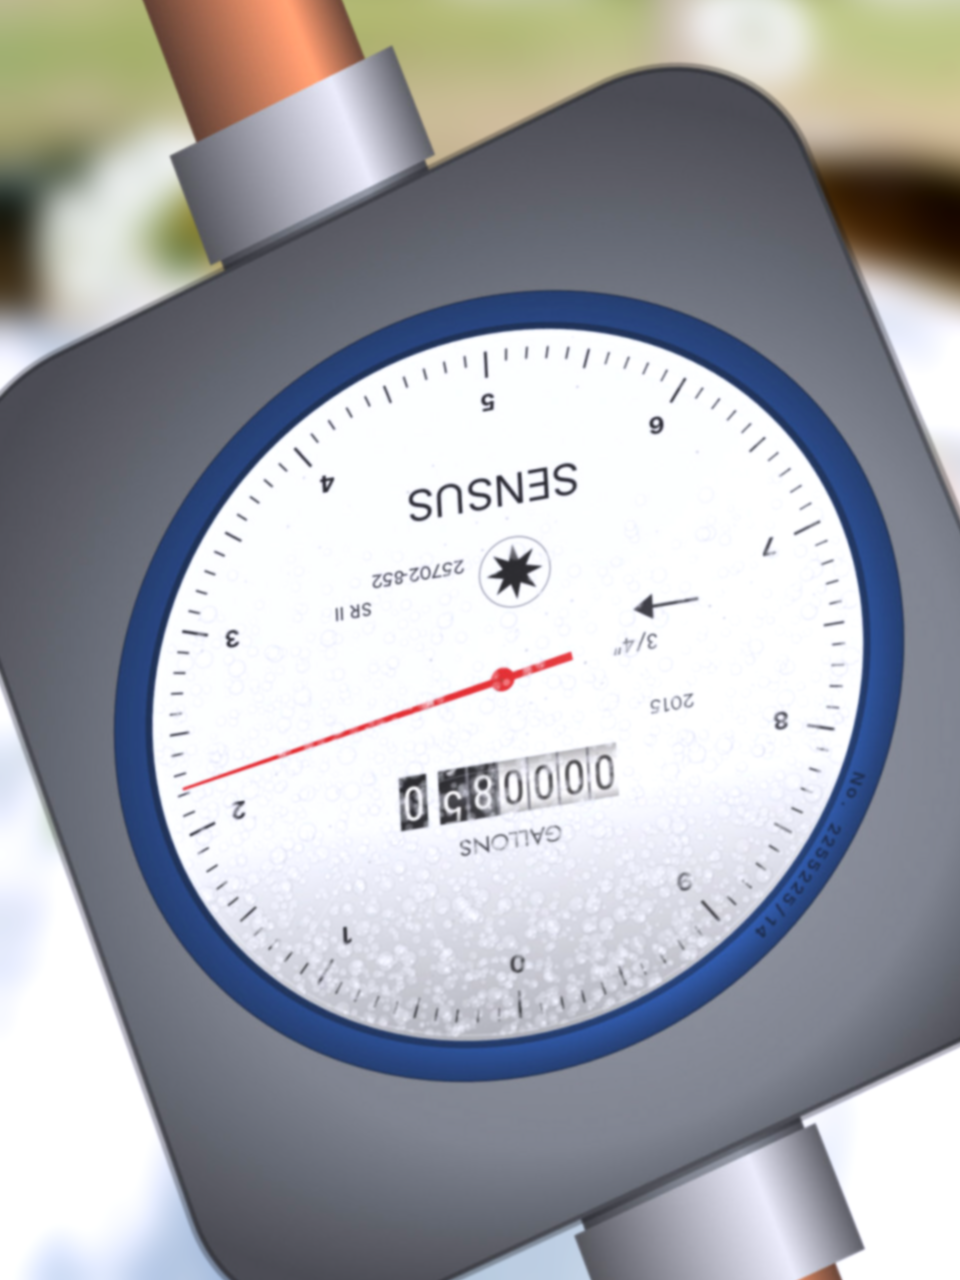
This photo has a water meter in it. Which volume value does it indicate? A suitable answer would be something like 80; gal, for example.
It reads 852.2; gal
